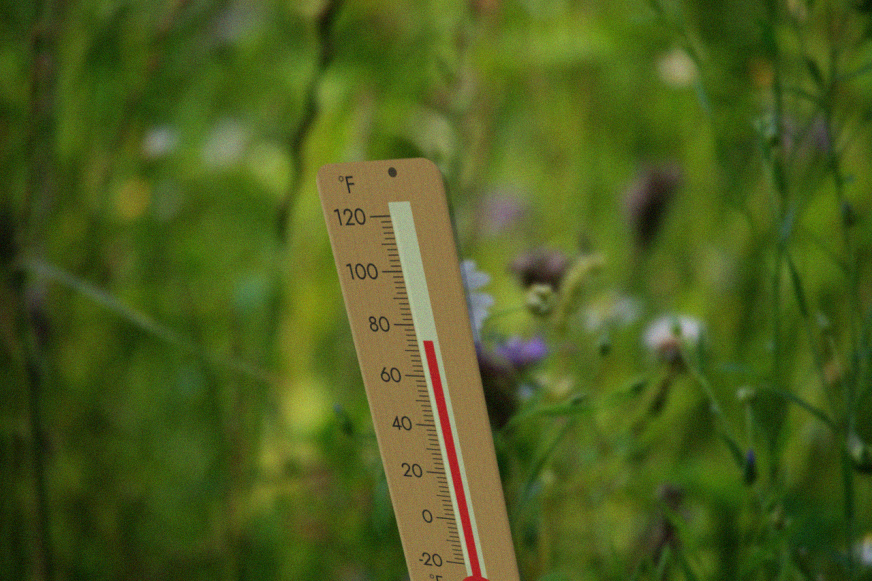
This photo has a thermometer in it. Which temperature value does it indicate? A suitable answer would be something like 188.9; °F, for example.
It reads 74; °F
